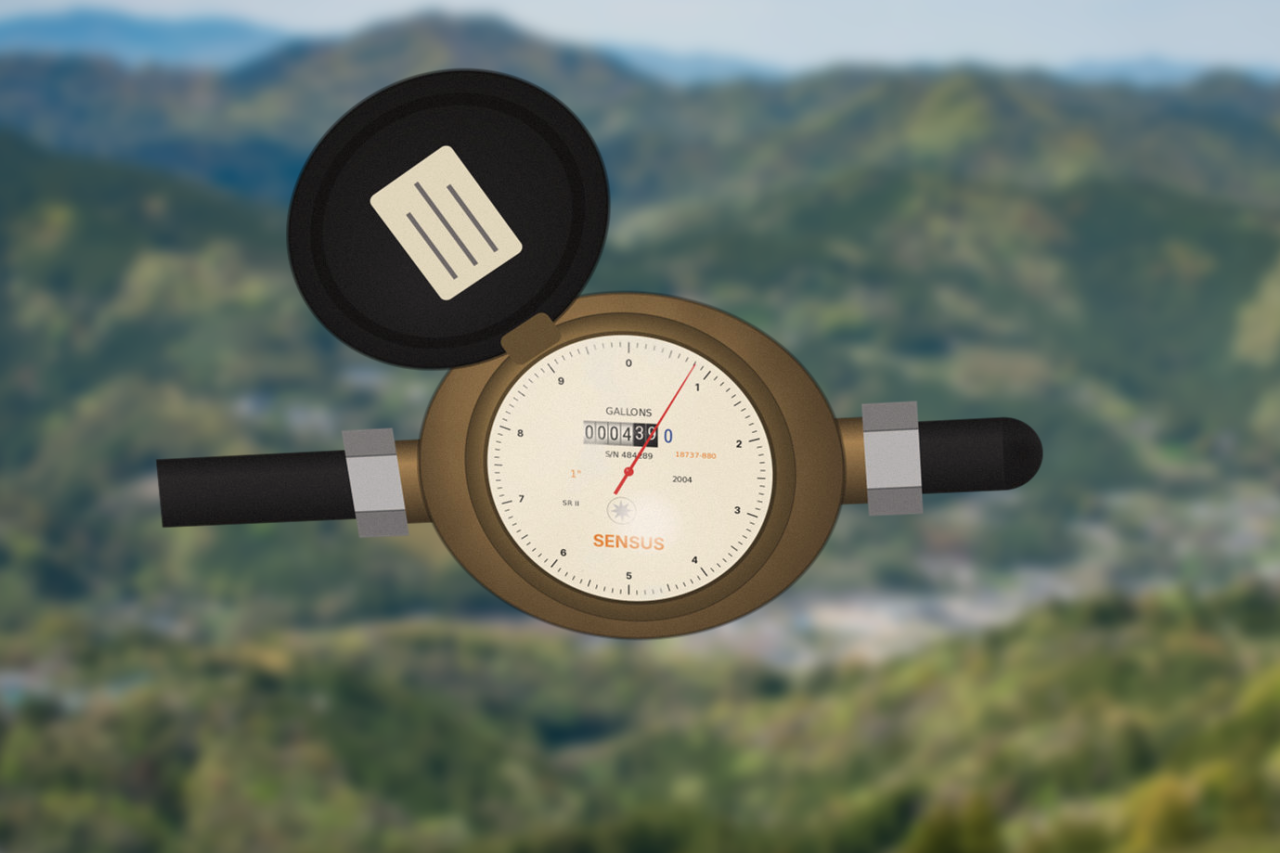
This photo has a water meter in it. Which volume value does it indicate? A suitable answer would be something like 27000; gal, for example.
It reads 4390.8; gal
